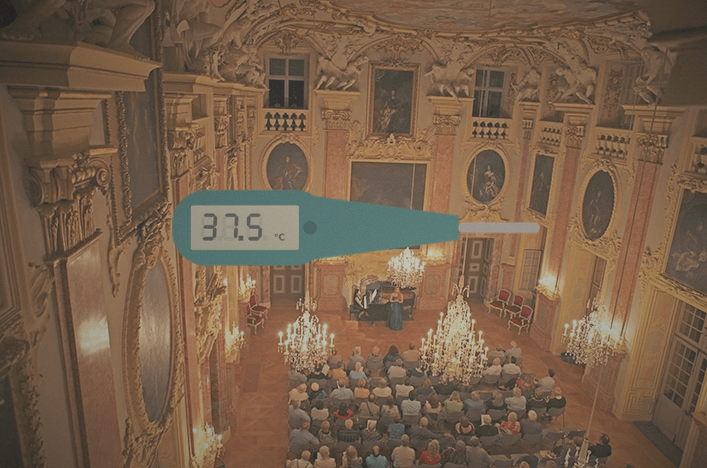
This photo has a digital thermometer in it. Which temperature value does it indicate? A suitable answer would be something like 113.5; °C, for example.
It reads 37.5; °C
